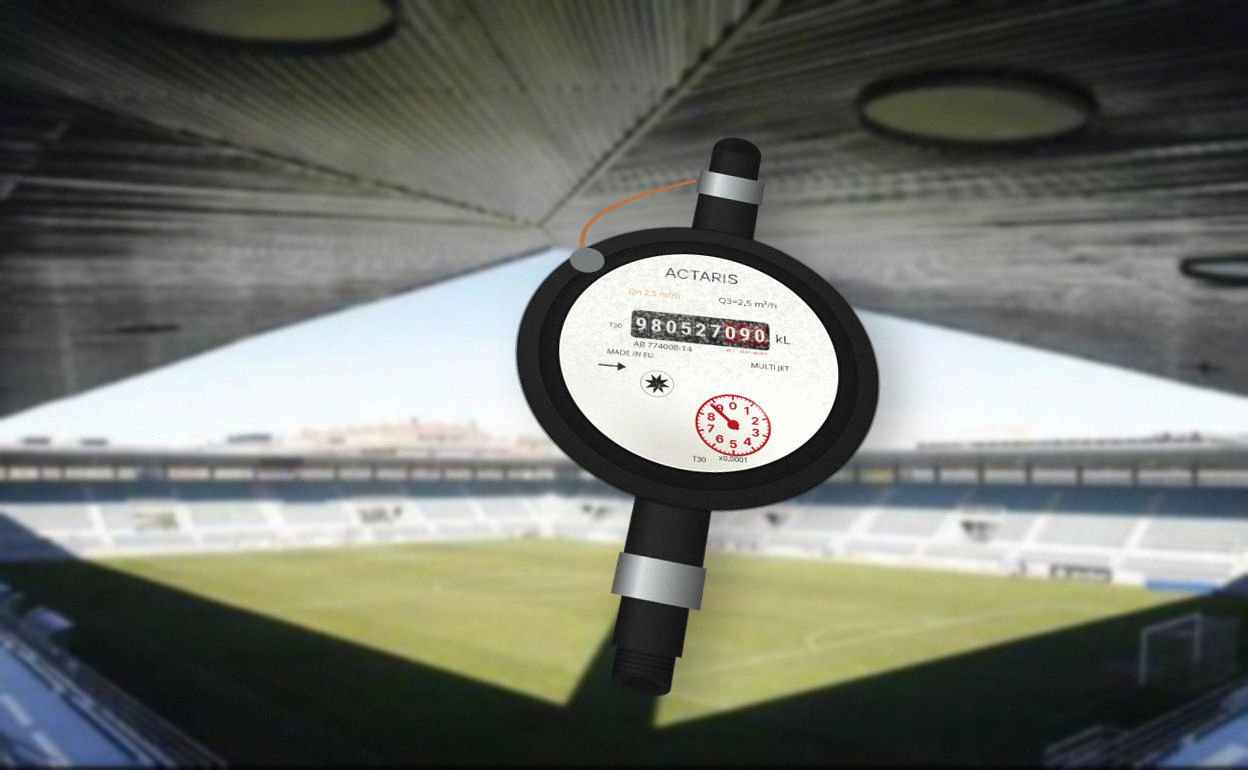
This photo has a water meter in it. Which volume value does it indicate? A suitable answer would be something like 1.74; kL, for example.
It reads 980527.0908; kL
